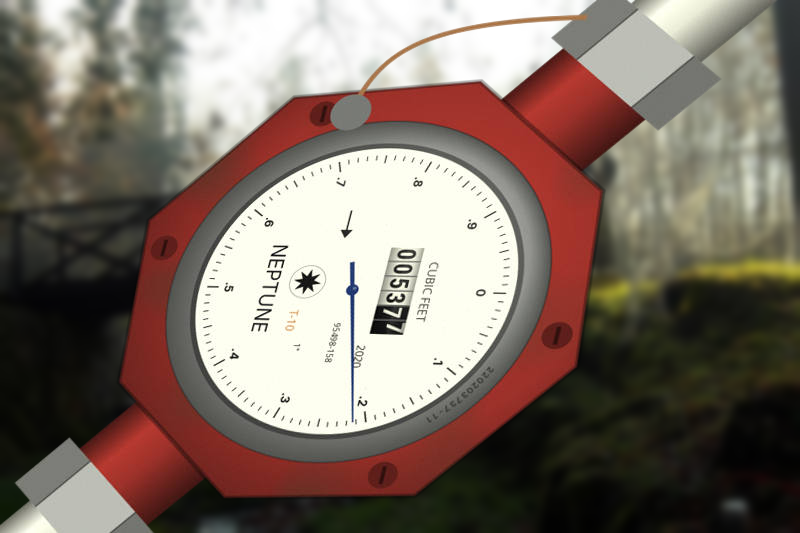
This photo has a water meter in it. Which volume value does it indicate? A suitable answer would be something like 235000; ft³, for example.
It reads 5377.21; ft³
